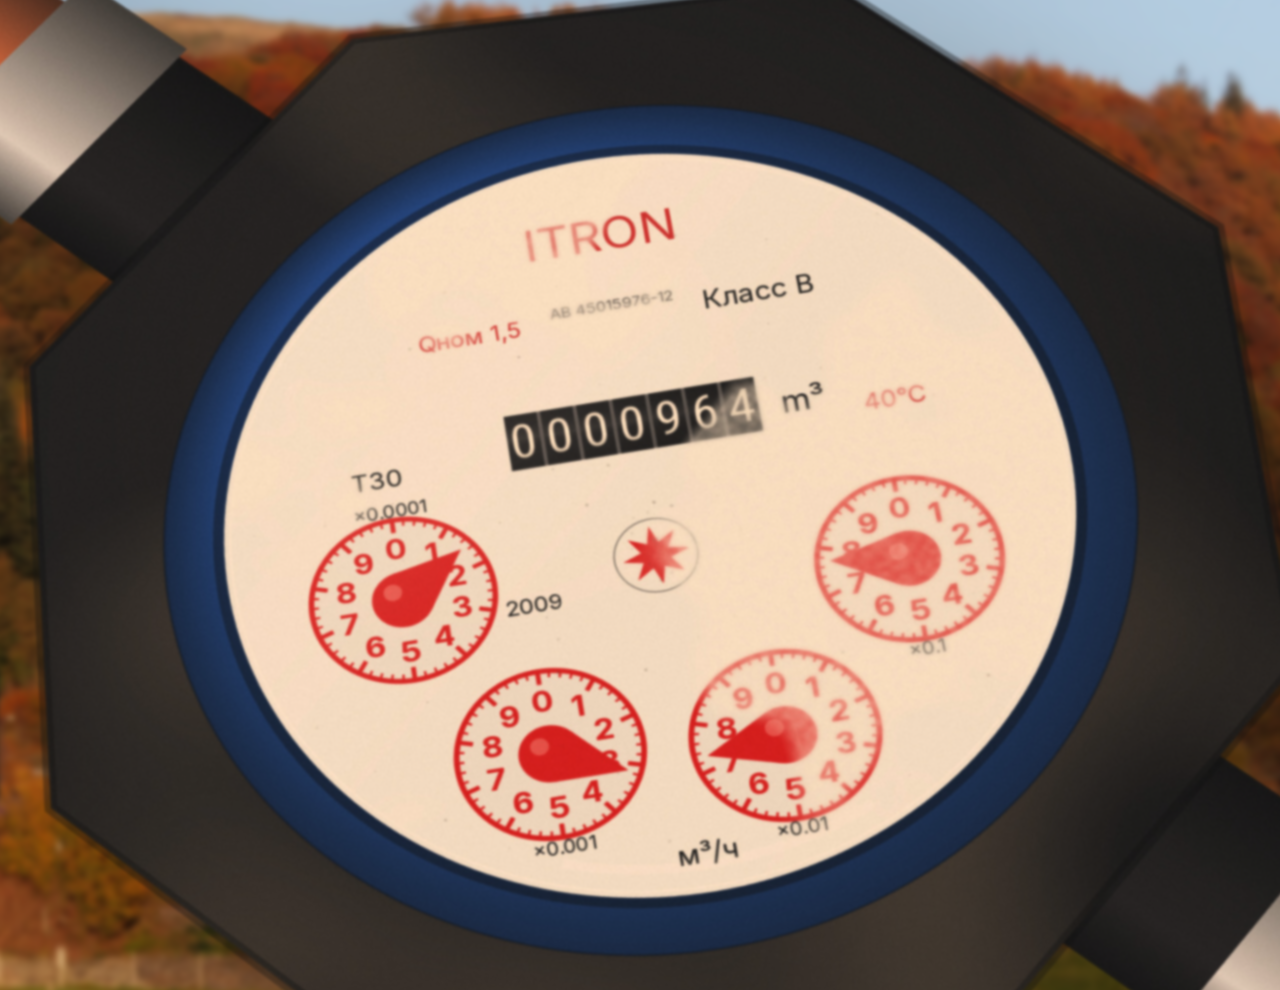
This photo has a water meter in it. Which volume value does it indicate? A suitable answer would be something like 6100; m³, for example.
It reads 964.7731; m³
